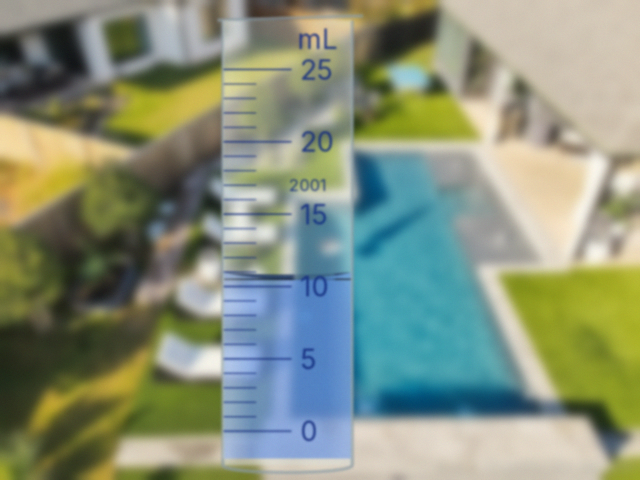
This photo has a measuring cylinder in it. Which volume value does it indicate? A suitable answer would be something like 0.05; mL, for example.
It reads 10.5; mL
